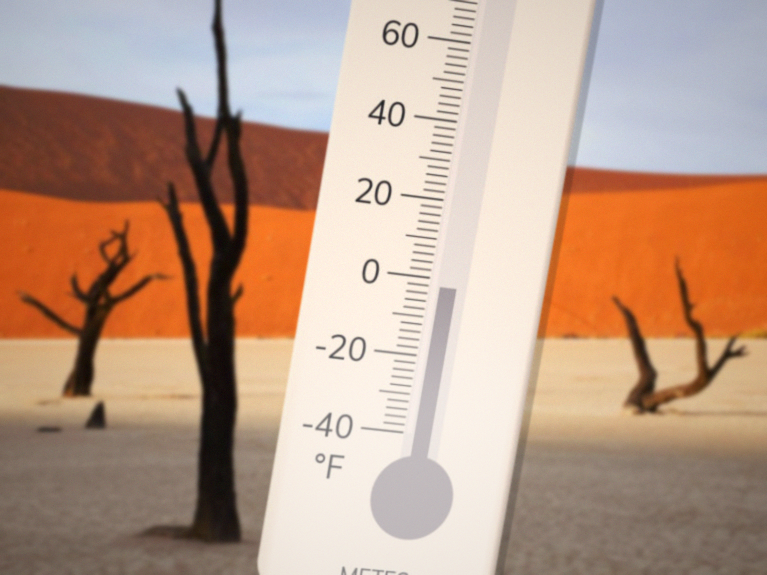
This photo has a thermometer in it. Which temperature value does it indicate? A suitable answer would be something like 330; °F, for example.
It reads -2; °F
